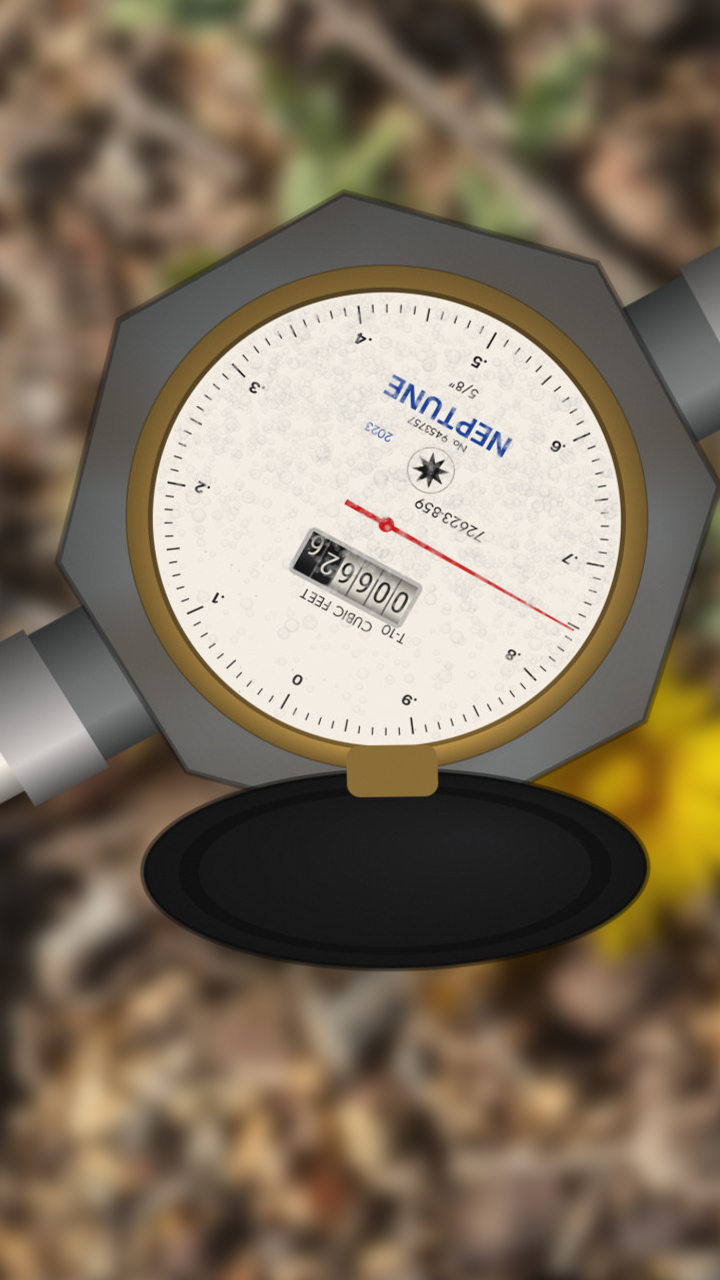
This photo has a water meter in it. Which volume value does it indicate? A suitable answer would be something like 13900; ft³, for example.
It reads 6625.75; ft³
